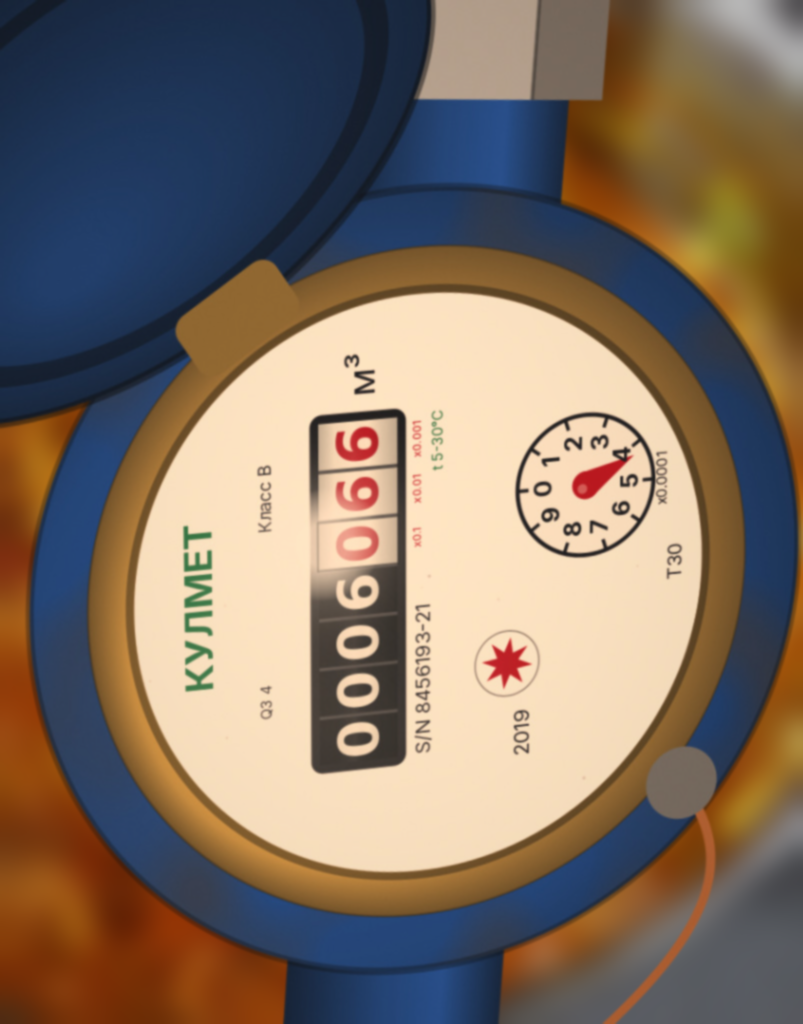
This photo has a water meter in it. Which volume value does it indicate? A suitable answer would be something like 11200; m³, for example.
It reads 6.0664; m³
